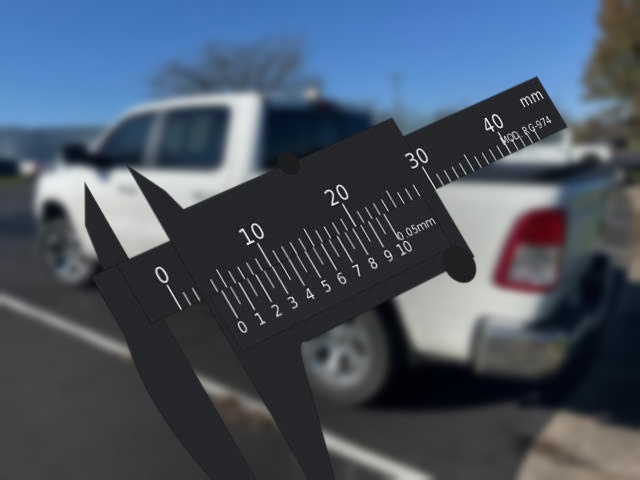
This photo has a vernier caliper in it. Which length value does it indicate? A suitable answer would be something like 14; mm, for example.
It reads 4.4; mm
